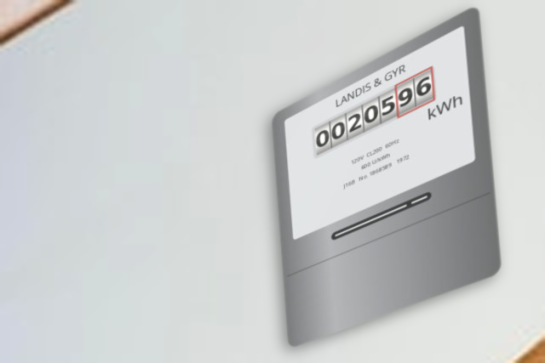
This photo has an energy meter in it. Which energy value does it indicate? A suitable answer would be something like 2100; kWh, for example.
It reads 205.96; kWh
